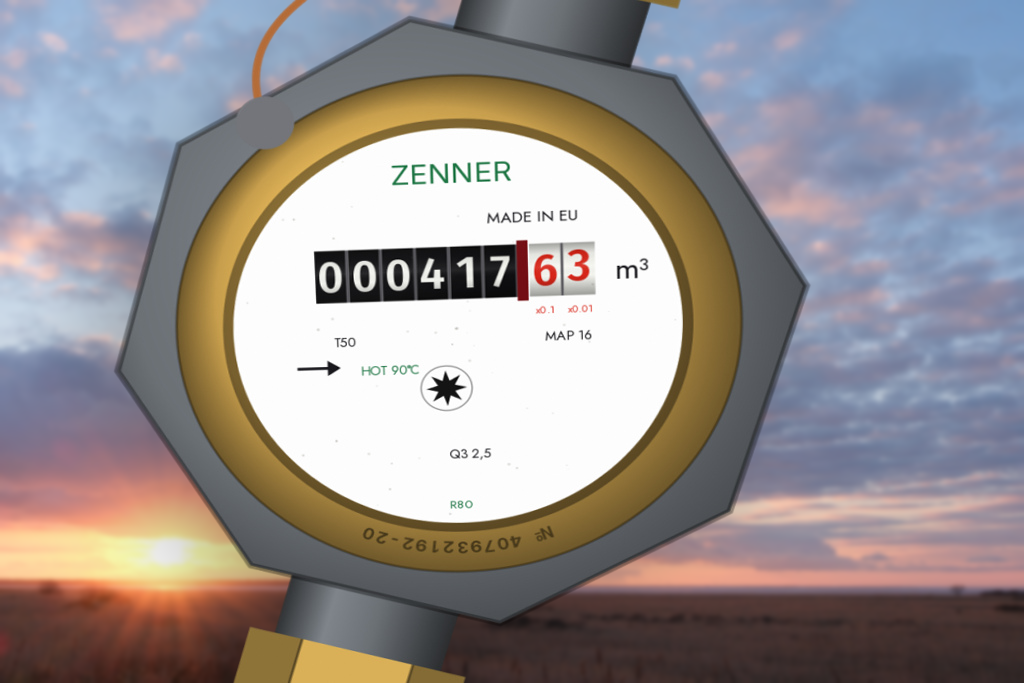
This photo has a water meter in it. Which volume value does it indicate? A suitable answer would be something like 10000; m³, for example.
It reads 417.63; m³
